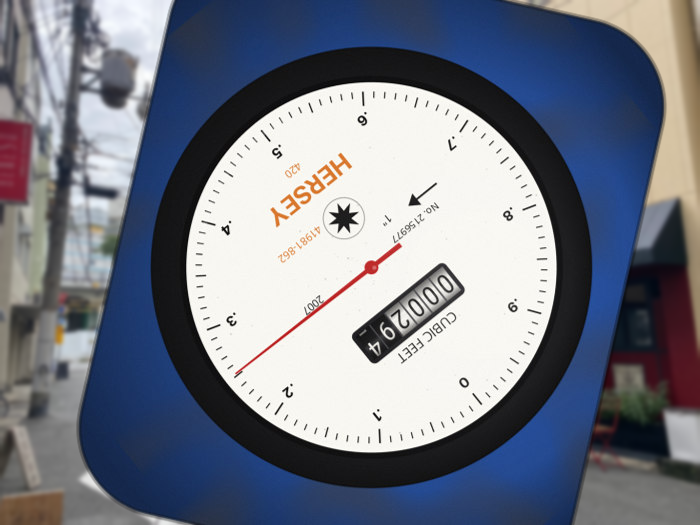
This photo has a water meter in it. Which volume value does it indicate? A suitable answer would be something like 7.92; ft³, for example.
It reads 294.25; ft³
